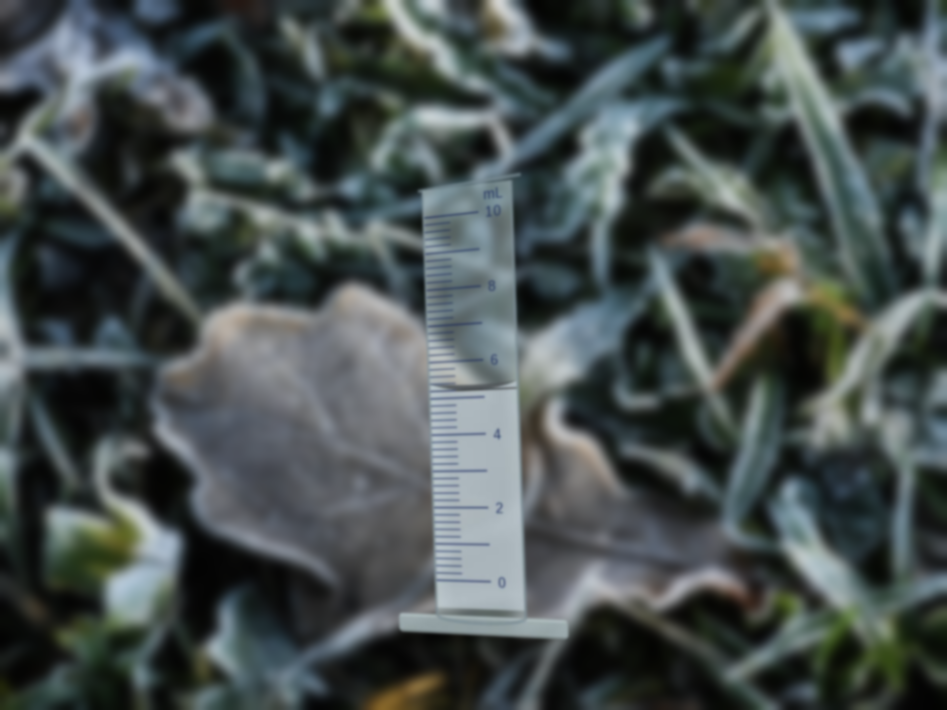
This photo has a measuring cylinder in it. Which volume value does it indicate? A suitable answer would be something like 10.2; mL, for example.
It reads 5.2; mL
